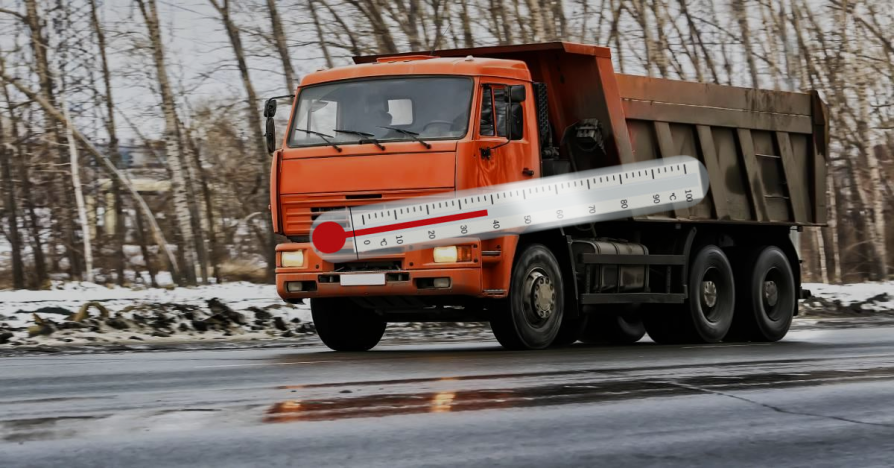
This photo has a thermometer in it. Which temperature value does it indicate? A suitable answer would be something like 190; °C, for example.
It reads 38; °C
